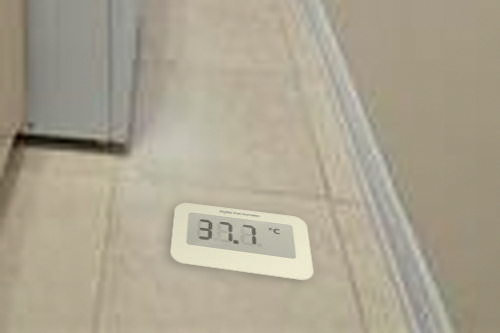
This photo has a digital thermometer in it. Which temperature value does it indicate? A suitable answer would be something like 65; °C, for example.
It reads 37.7; °C
